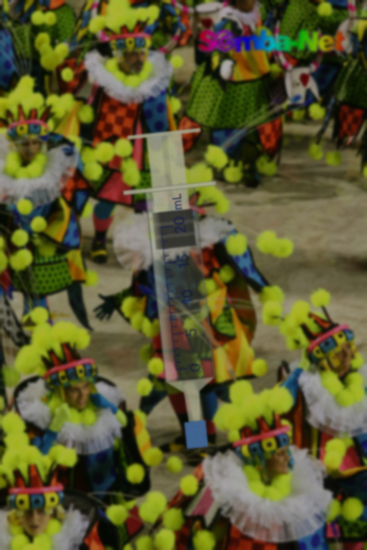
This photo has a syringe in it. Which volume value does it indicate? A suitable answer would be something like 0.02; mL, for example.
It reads 17; mL
